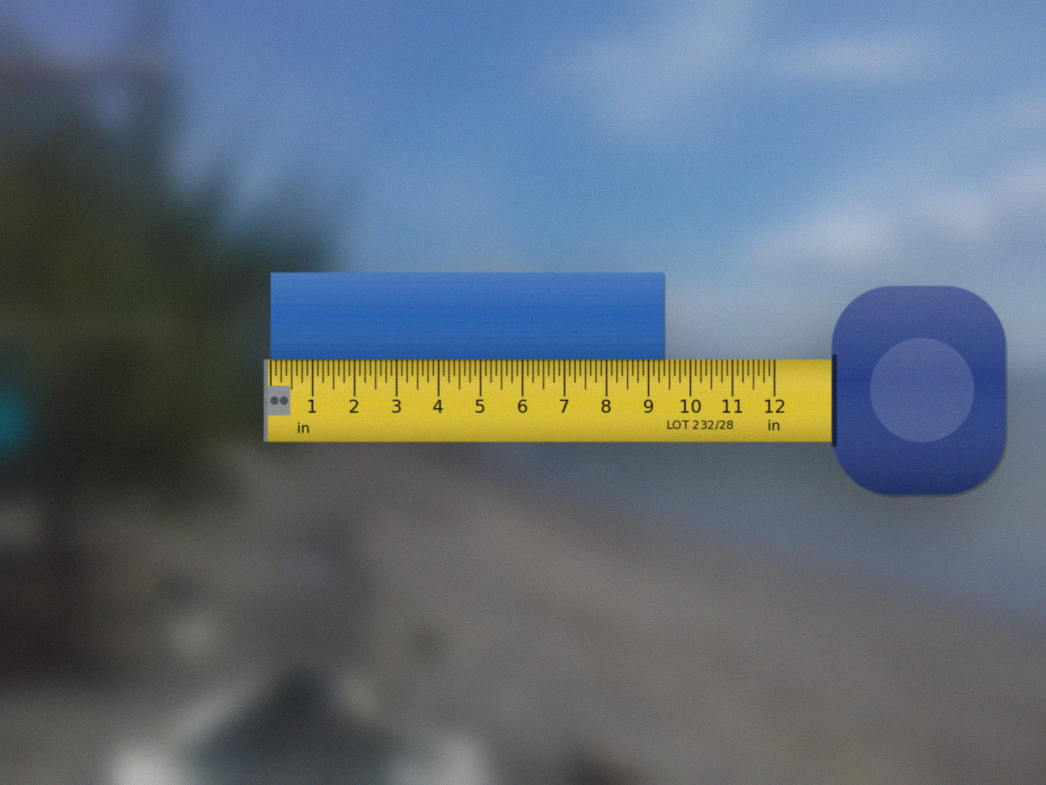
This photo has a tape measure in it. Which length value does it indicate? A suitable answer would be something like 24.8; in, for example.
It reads 9.375; in
